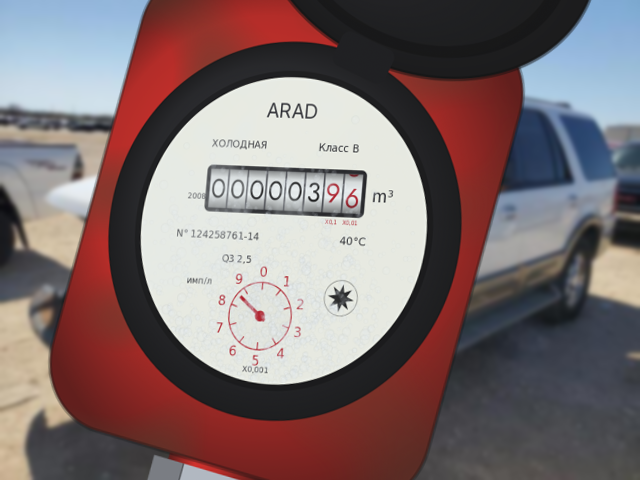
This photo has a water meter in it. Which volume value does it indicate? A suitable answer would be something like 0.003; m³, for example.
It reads 3.958; m³
